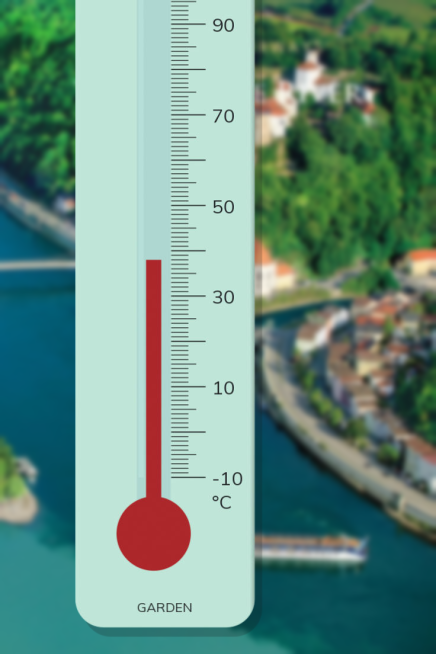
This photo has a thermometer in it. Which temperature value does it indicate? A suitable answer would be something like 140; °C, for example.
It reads 38; °C
